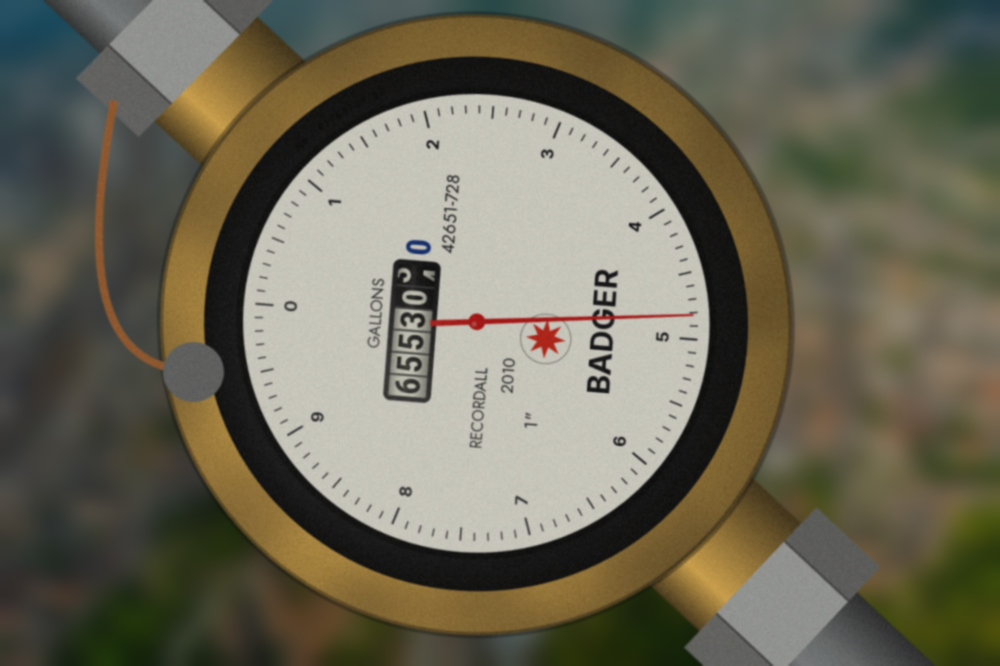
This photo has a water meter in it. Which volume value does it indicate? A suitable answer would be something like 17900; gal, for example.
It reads 6553034.8; gal
